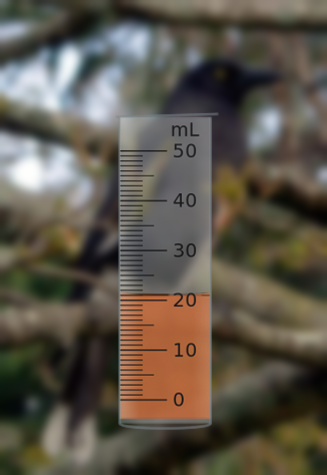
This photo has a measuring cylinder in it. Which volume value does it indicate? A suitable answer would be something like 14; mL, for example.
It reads 21; mL
